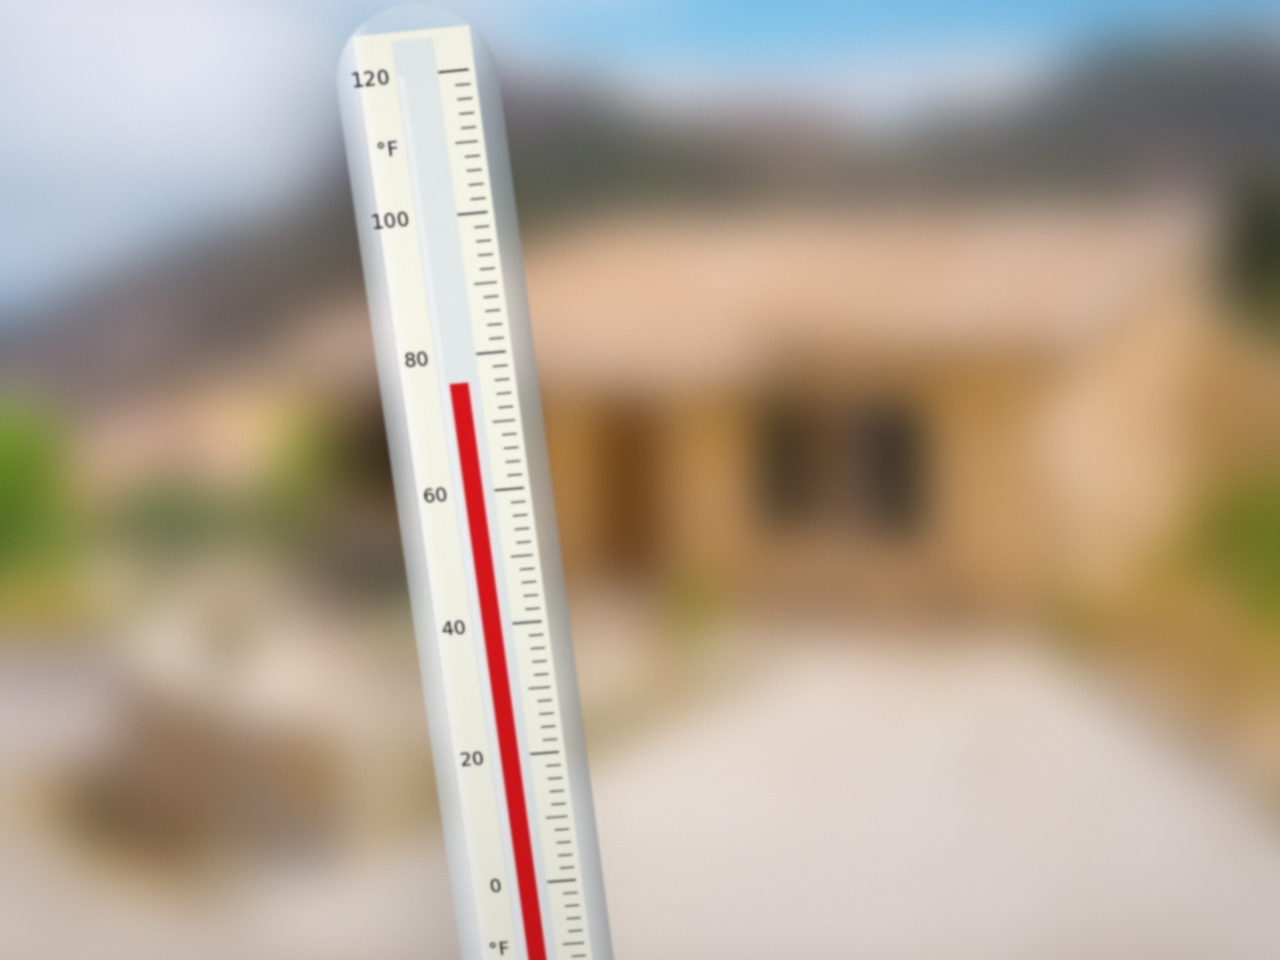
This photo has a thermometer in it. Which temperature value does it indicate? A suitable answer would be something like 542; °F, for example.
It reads 76; °F
